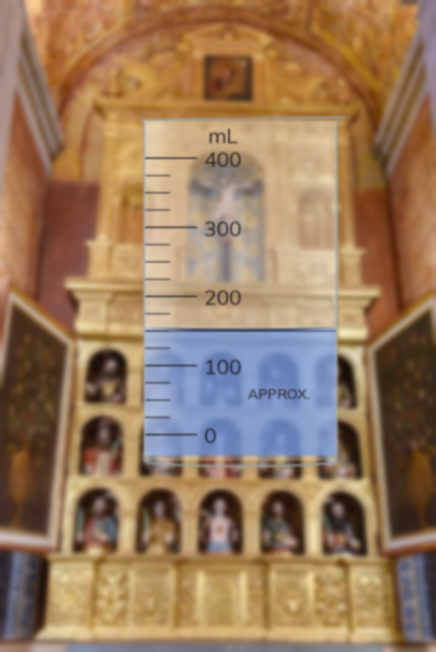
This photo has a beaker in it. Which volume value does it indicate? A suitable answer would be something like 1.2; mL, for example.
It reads 150; mL
